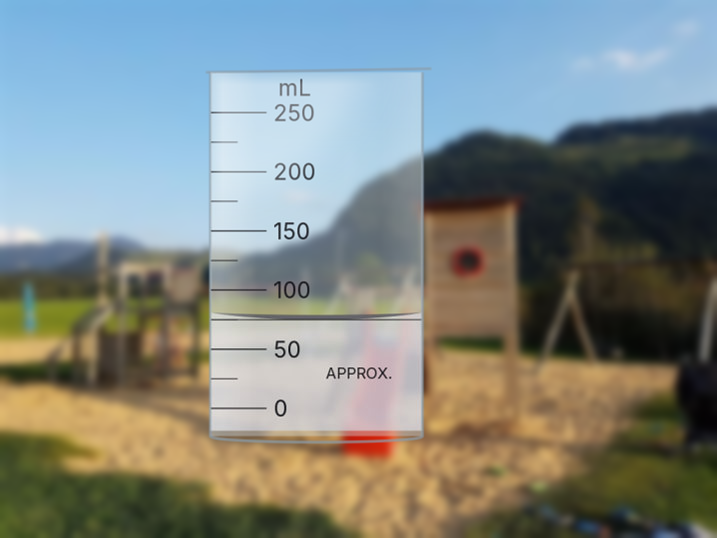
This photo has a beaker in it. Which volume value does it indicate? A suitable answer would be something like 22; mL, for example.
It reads 75; mL
